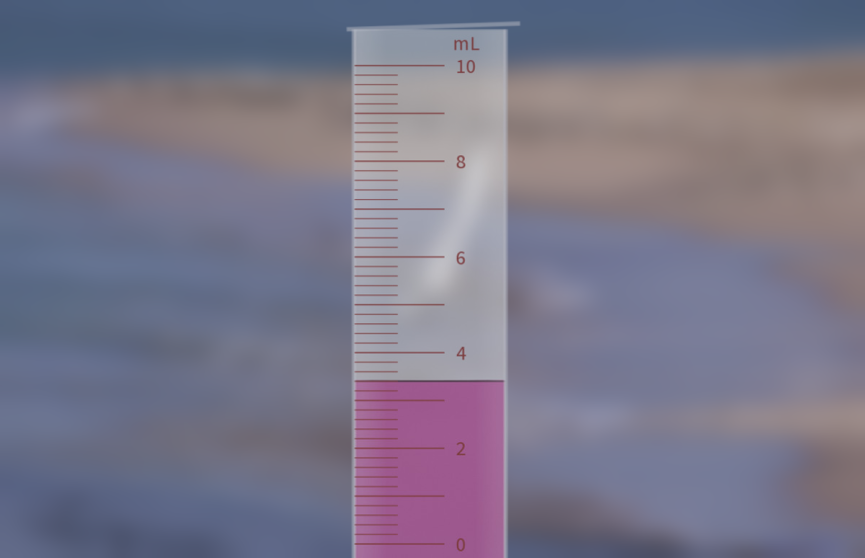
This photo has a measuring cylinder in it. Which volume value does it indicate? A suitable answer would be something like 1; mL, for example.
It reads 3.4; mL
